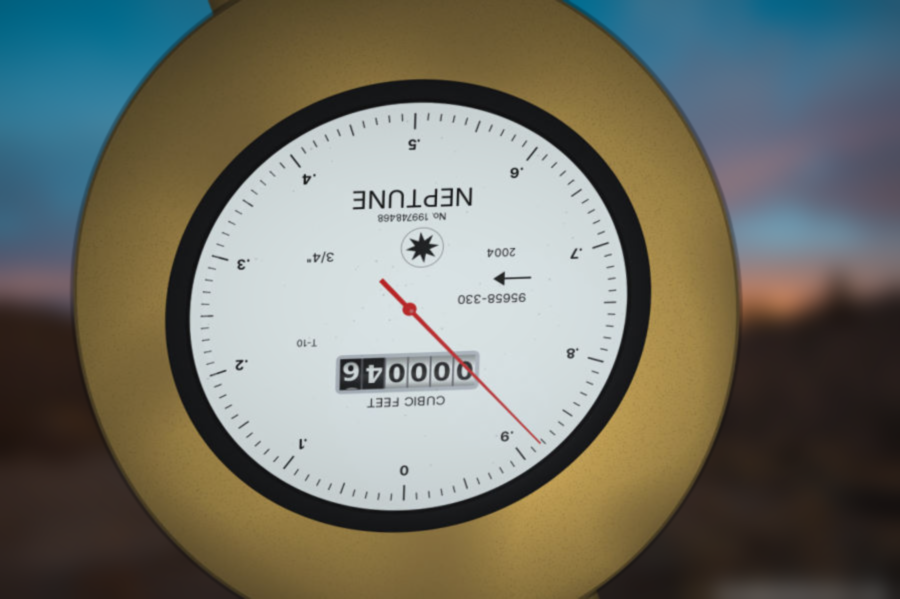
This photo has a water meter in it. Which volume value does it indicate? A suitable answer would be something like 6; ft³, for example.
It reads 45.88; ft³
